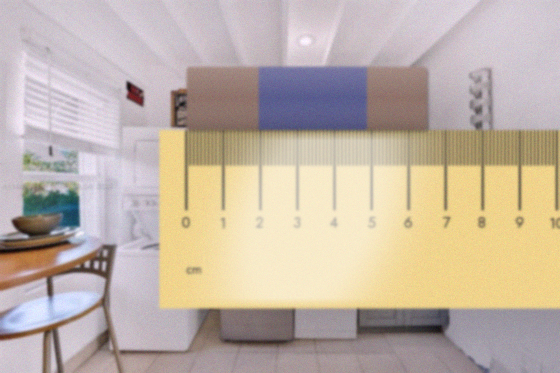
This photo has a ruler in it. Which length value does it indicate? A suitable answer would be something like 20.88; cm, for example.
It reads 6.5; cm
